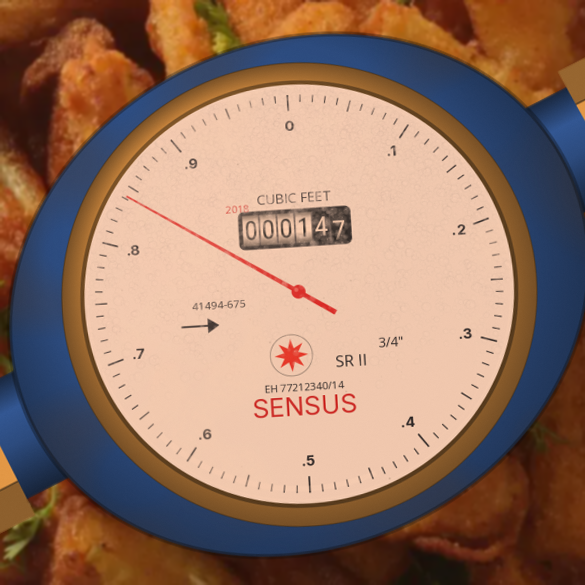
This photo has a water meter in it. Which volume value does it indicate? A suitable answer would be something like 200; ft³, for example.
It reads 146.84; ft³
